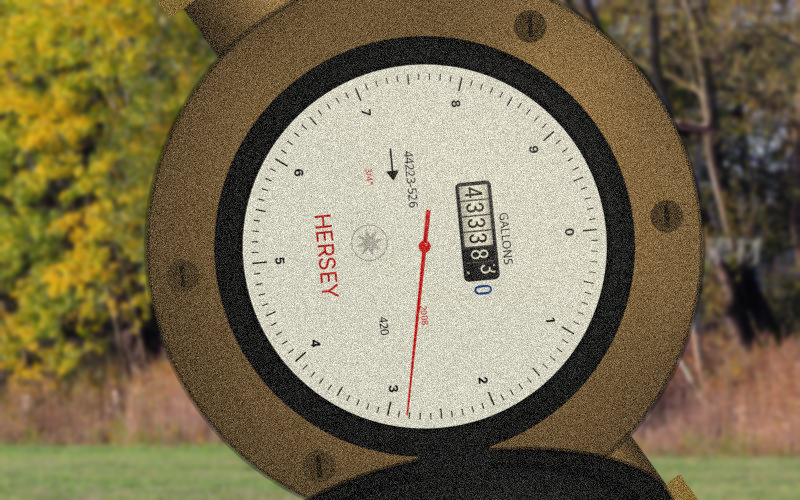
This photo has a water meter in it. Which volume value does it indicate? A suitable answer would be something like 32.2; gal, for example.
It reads 4333832.8; gal
